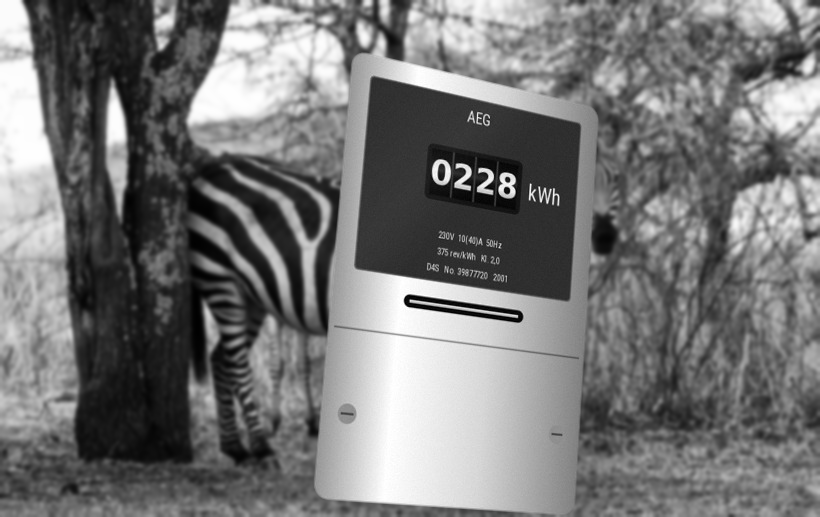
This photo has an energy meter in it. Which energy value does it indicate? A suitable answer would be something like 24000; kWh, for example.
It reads 228; kWh
